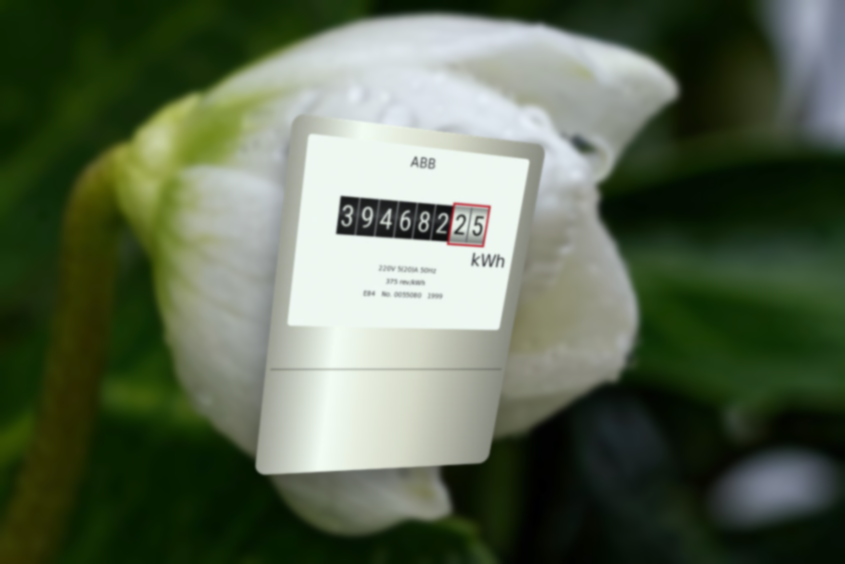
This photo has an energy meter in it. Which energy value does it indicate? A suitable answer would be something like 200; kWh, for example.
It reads 394682.25; kWh
